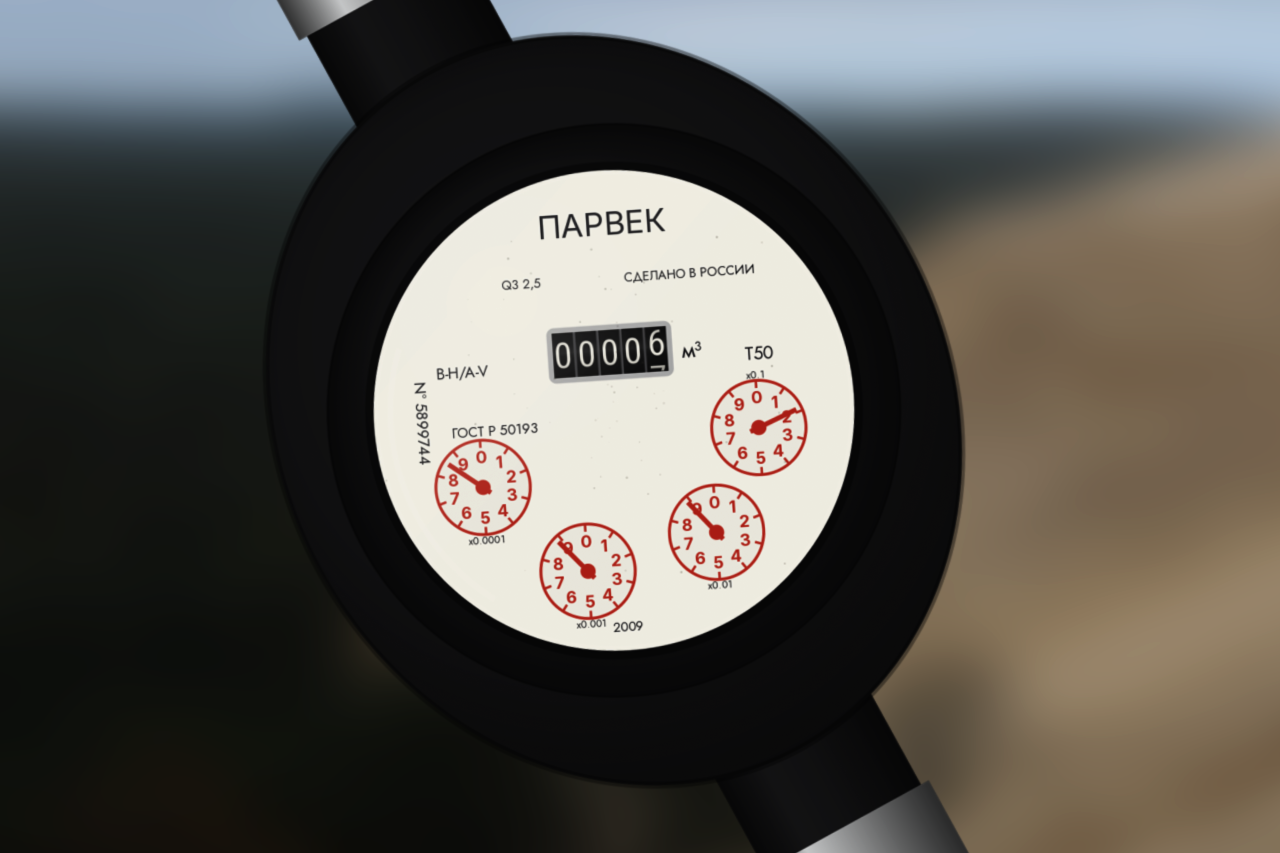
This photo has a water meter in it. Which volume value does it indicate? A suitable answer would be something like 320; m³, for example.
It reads 6.1888; m³
